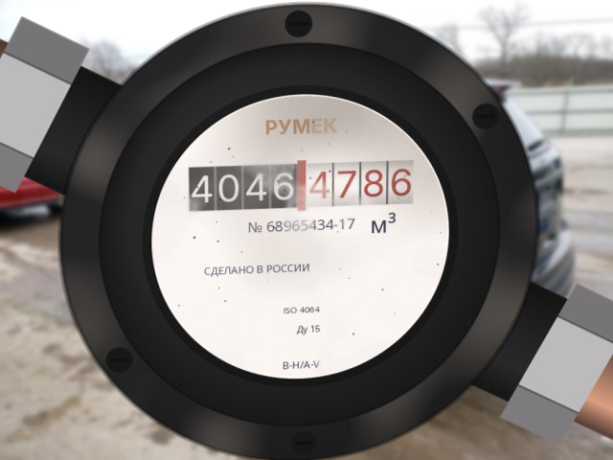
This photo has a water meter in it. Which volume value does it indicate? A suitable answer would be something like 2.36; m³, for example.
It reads 4046.4786; m³
